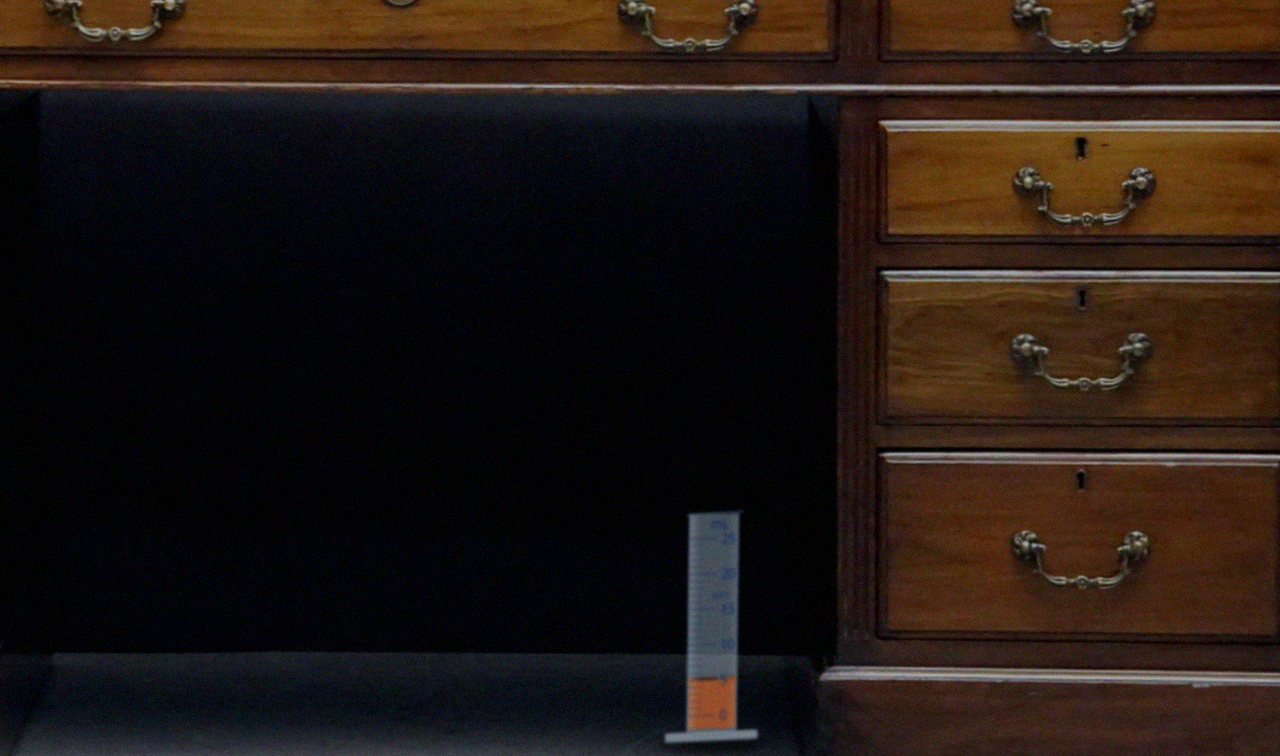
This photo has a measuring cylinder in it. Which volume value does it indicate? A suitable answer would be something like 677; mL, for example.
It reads 5; mL
